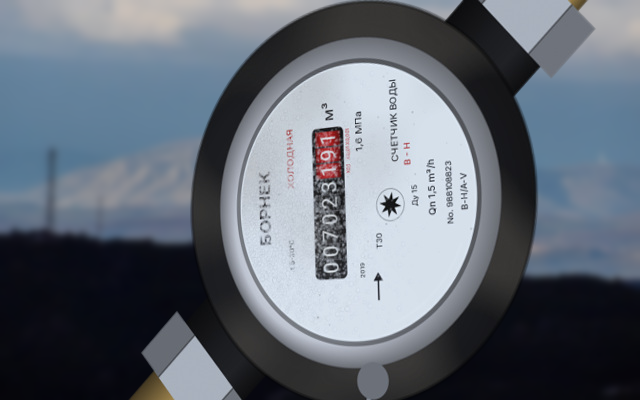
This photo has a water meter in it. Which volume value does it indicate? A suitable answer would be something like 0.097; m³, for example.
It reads 7023.191; m³
